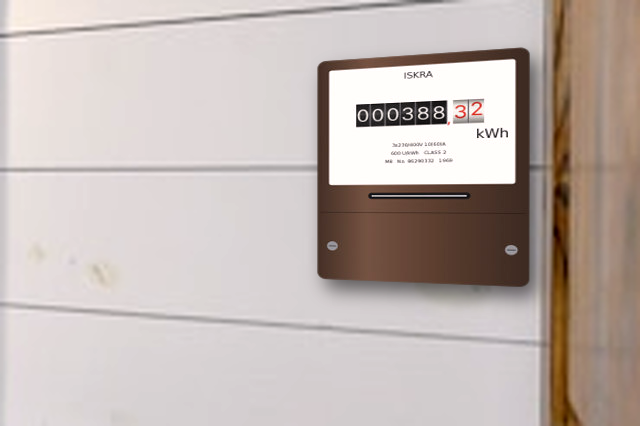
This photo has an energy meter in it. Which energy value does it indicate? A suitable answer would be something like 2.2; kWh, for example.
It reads 388.32; kWh
